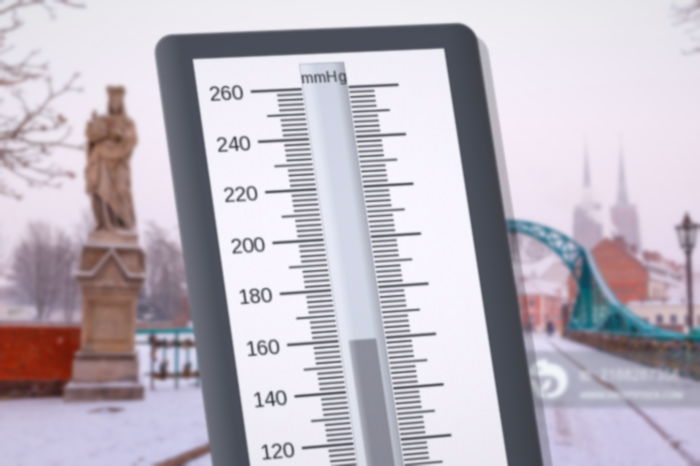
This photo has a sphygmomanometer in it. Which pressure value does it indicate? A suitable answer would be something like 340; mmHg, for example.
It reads 160; mmHg
